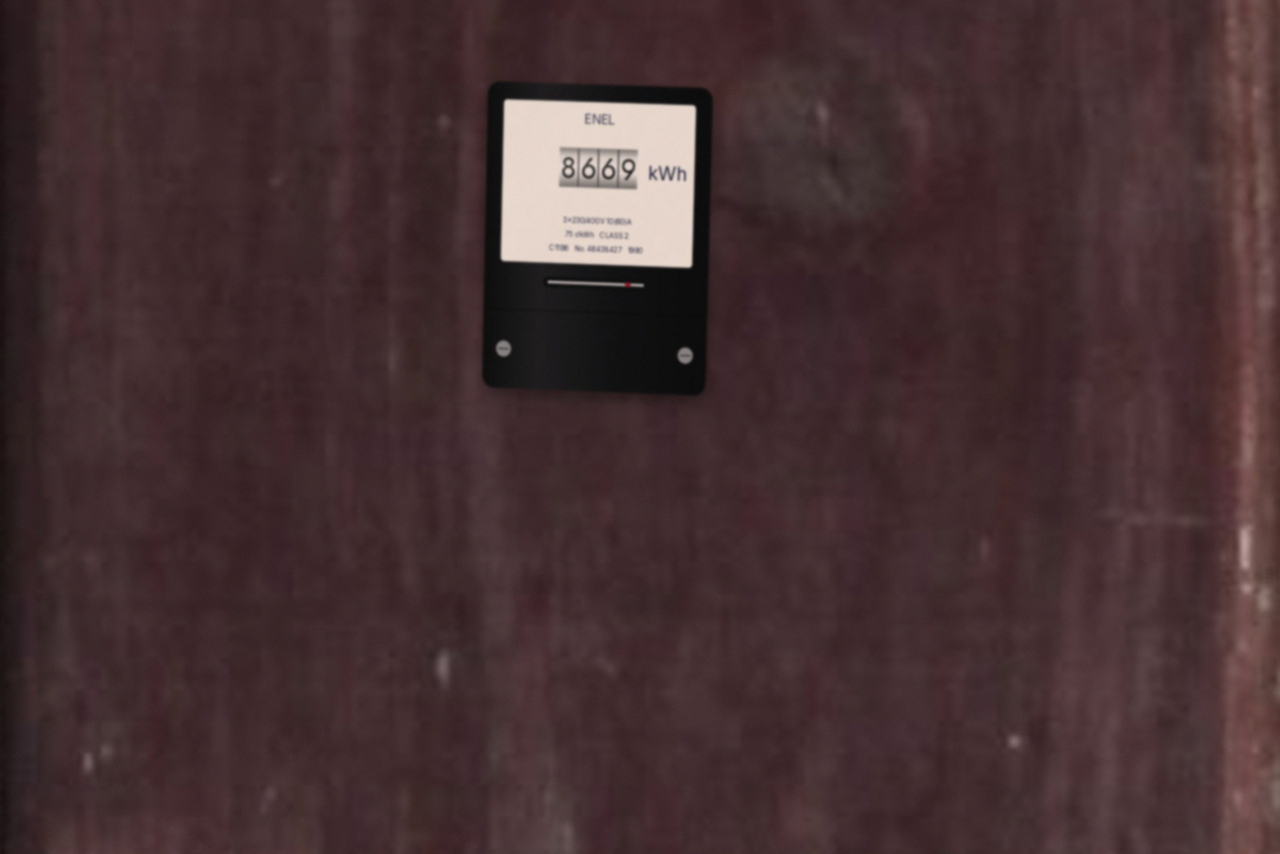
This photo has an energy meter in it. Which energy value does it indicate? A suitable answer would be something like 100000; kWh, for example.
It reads 8669; kWh
